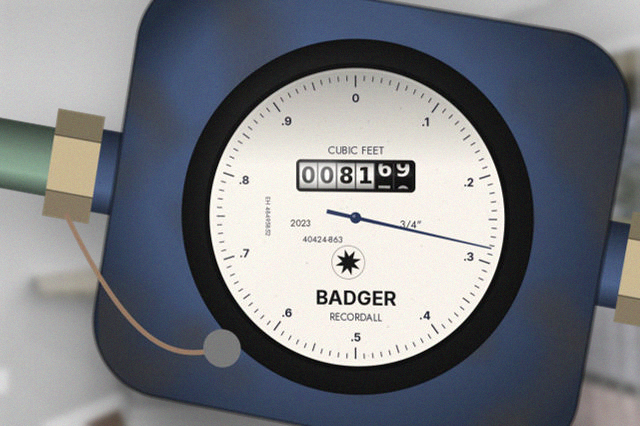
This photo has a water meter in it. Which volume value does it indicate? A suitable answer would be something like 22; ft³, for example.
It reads 8169.28; ft³
